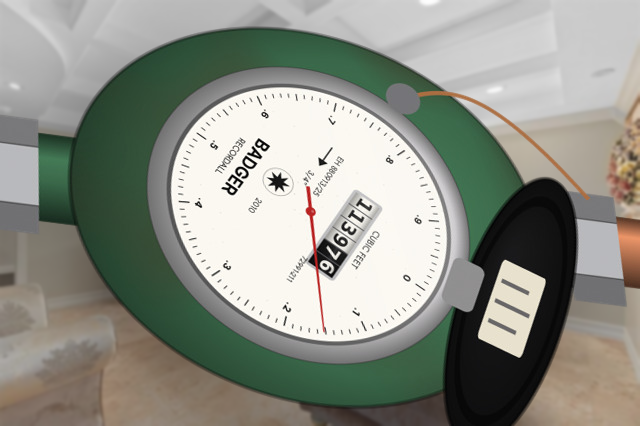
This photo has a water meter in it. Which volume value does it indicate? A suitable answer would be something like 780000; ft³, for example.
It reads 113976.15; ft³
